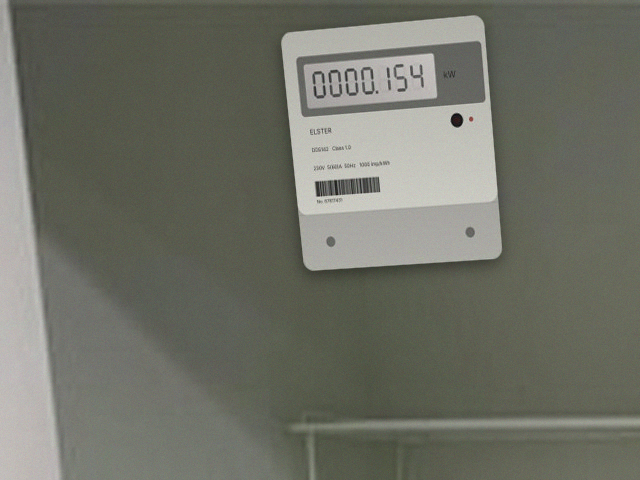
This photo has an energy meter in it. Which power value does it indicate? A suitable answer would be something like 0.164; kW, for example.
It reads 0.154; kW
